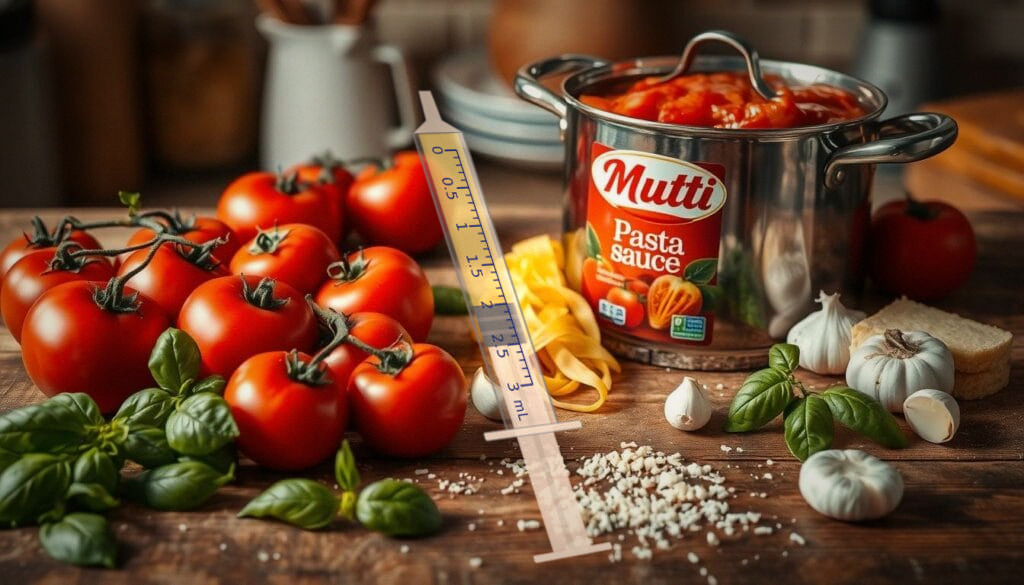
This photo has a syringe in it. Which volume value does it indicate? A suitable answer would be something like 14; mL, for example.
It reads 2; mL
